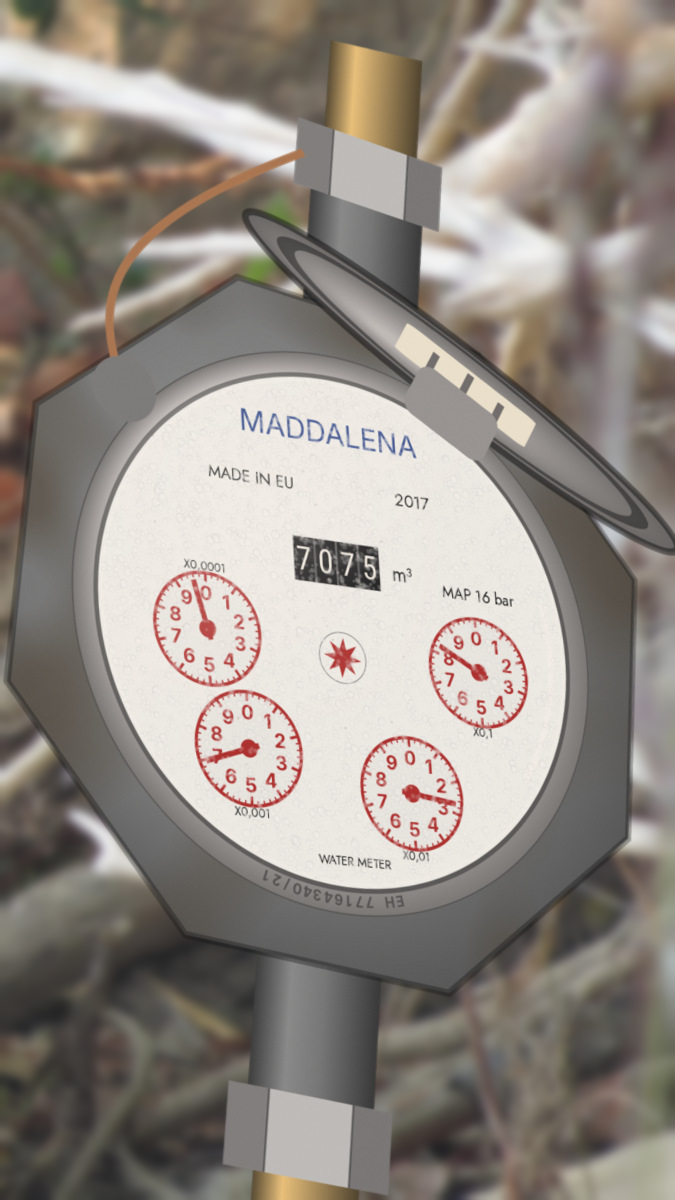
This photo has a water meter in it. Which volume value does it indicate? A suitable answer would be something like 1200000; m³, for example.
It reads 7075.8269; m³
